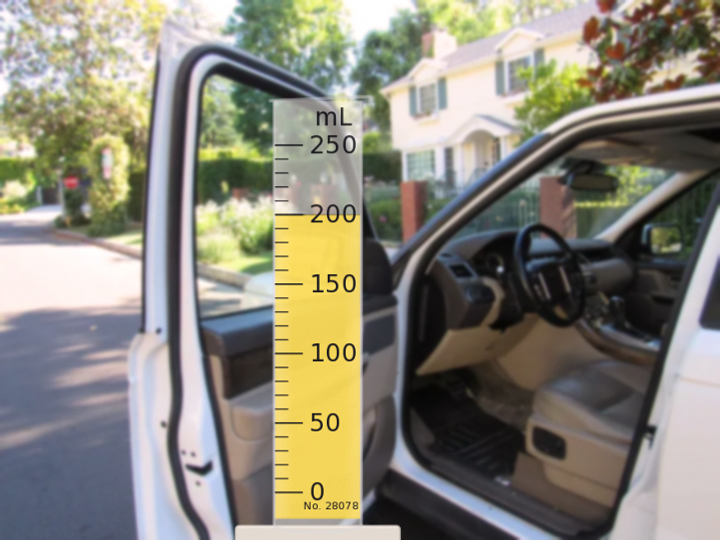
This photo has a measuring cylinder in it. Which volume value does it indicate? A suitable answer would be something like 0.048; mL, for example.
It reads 200; mL
